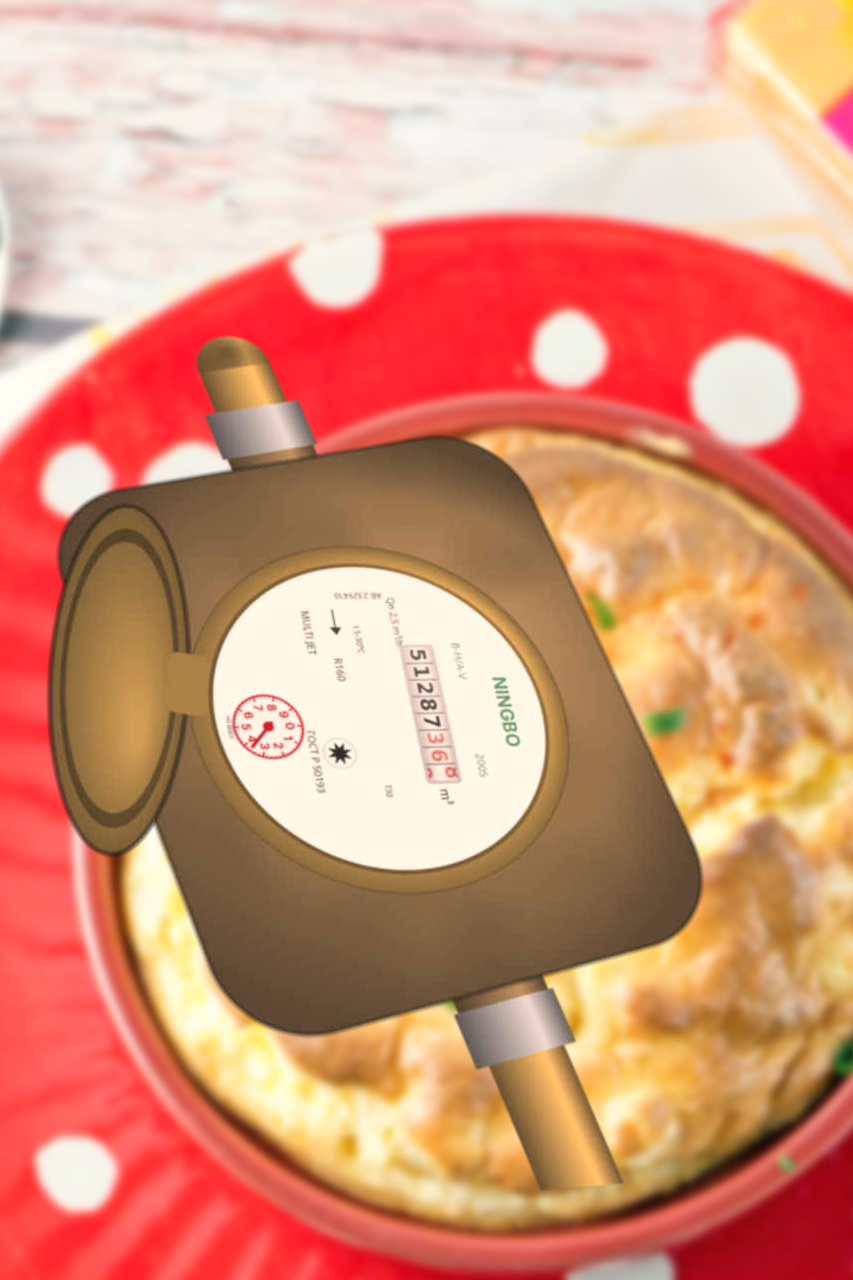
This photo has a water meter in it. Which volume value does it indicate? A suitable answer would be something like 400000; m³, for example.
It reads 51287.3683; m³
